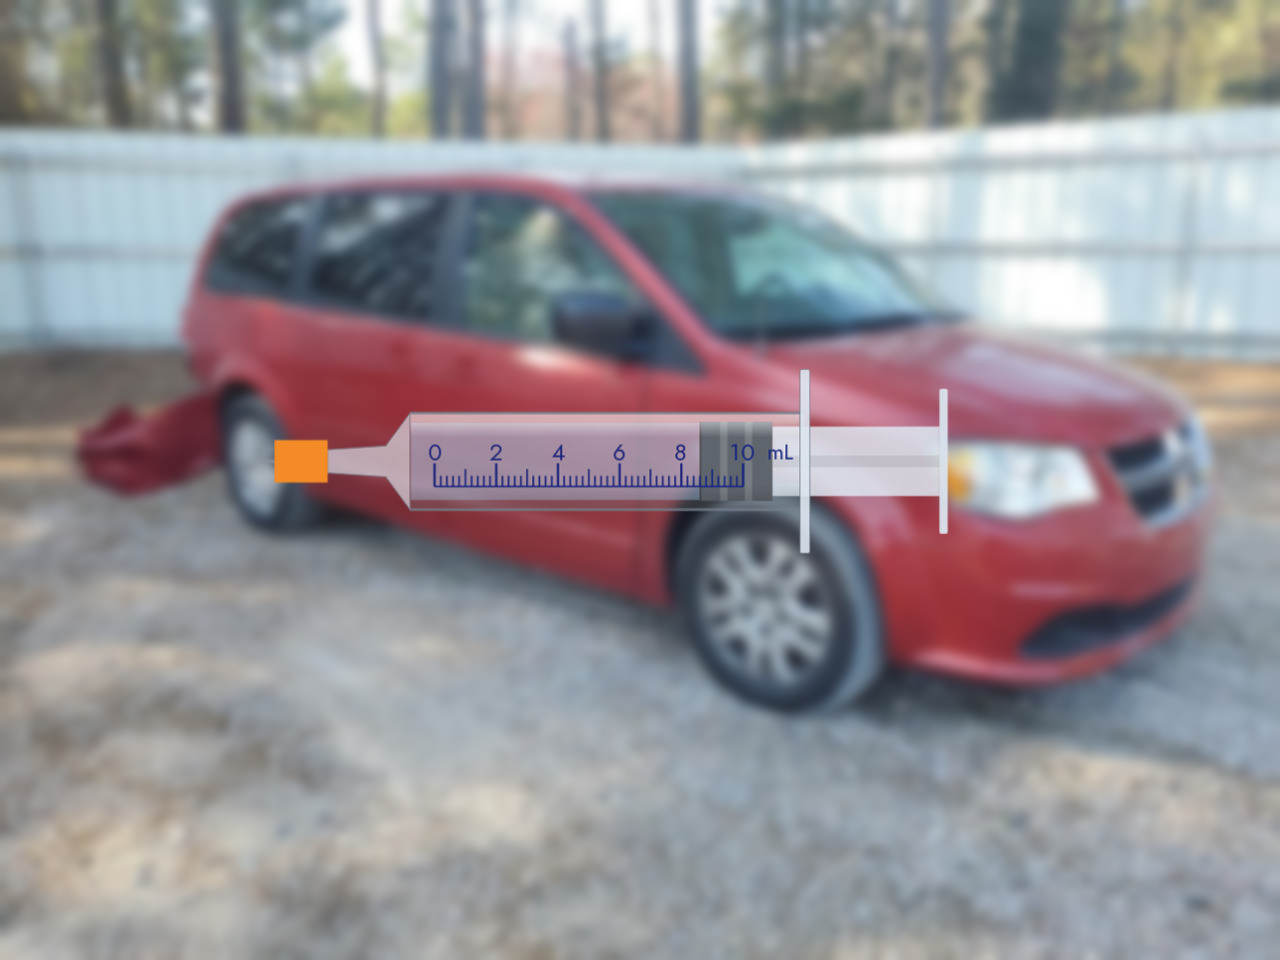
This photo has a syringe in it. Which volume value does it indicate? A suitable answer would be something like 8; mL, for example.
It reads 8.6; mL
